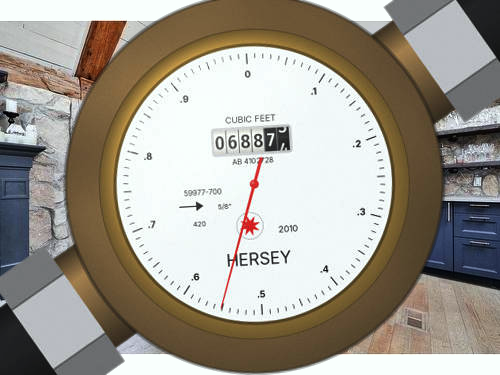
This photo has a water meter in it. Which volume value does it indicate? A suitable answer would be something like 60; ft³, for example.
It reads 68873.55; ft³
